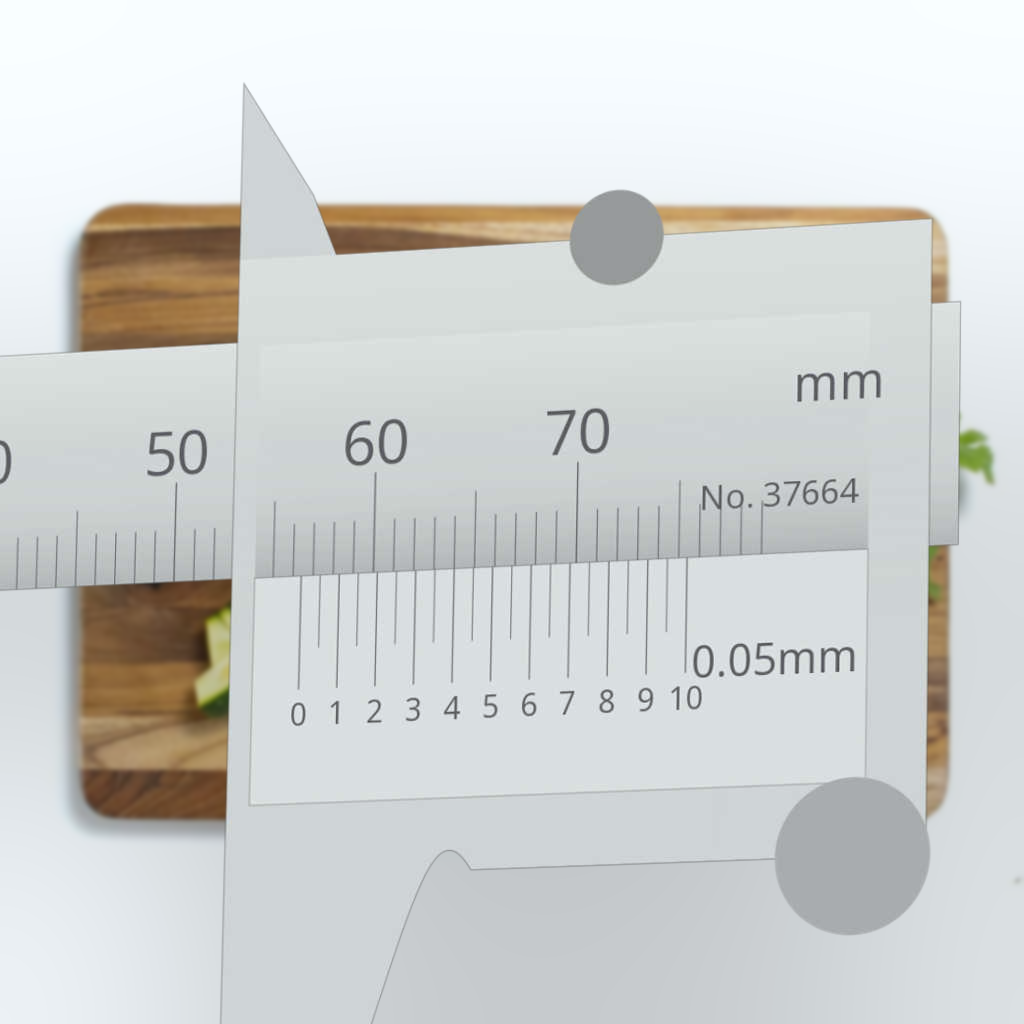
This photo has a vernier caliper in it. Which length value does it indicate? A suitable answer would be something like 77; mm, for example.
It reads 56.4; mm
